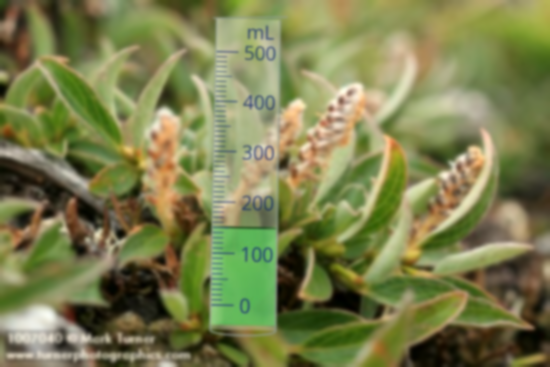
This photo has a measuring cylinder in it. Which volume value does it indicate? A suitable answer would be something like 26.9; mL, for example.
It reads 150; mL
